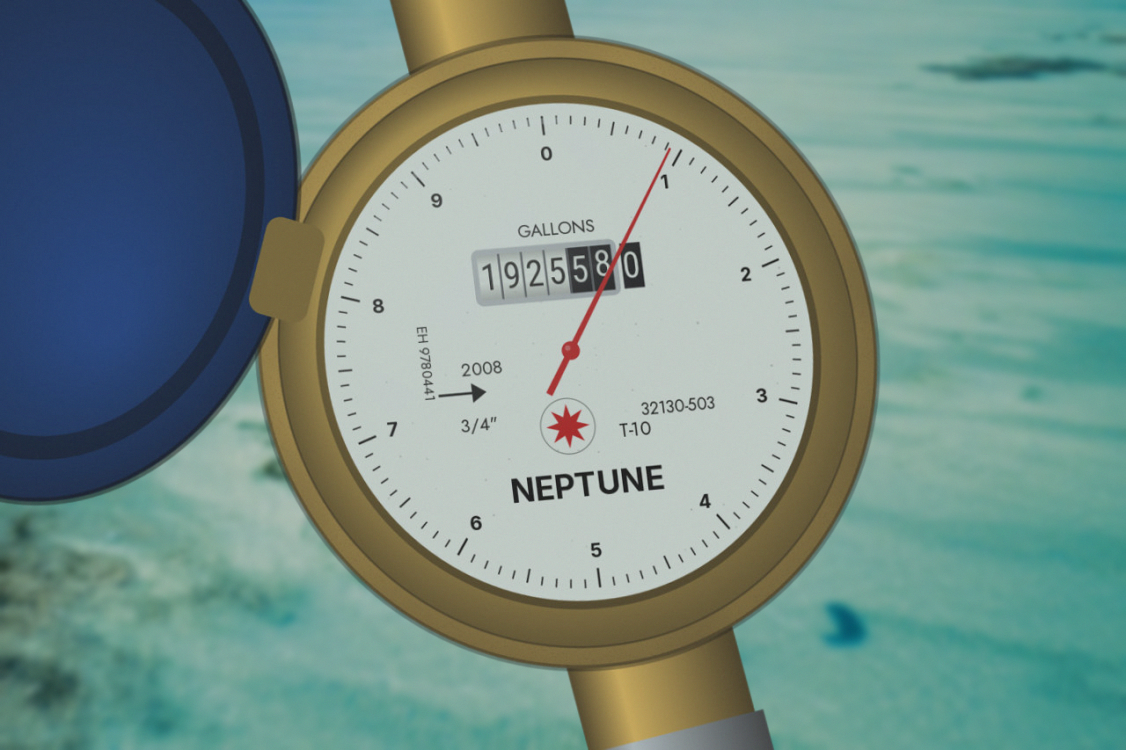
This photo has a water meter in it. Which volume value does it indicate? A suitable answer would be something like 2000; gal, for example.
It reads 1925580.9; gal
